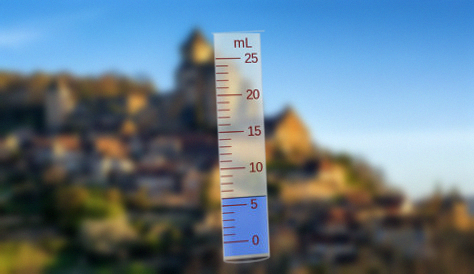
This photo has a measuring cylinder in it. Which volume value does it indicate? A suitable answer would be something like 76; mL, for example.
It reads 6; mL
